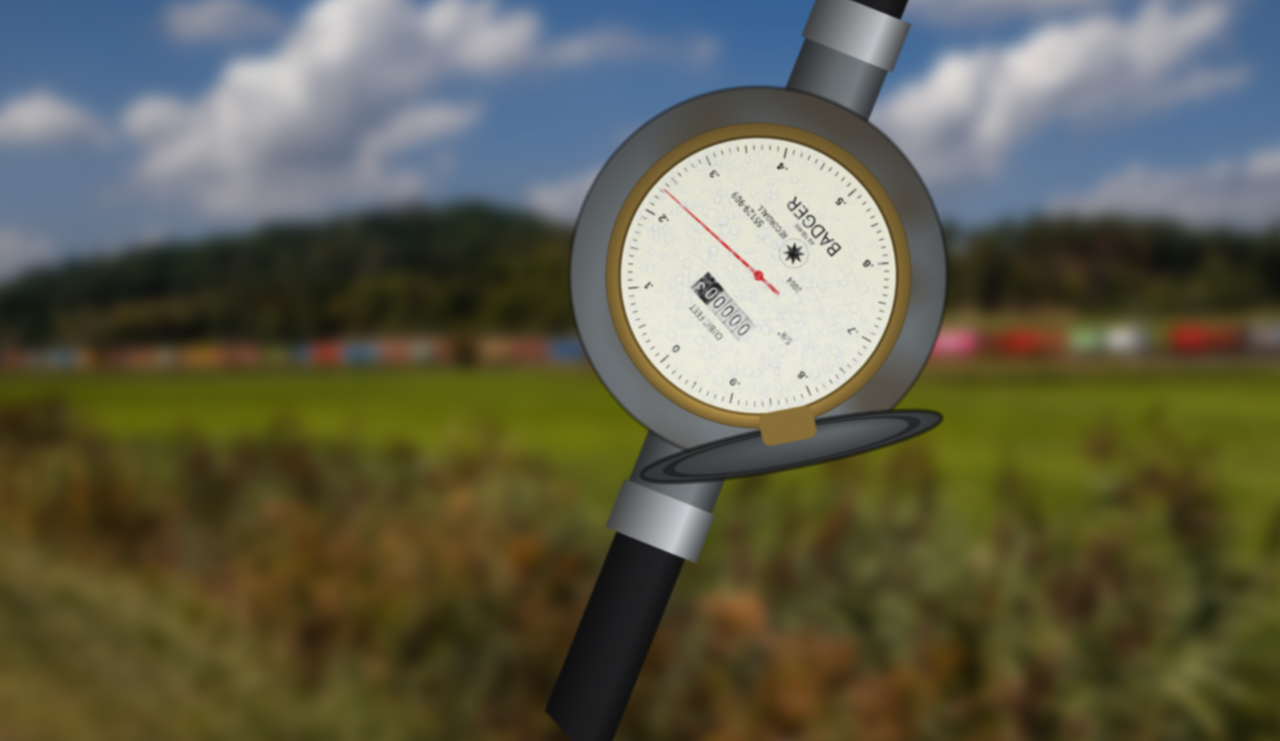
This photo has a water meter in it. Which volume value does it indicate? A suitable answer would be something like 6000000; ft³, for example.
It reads 3.23; ft³
